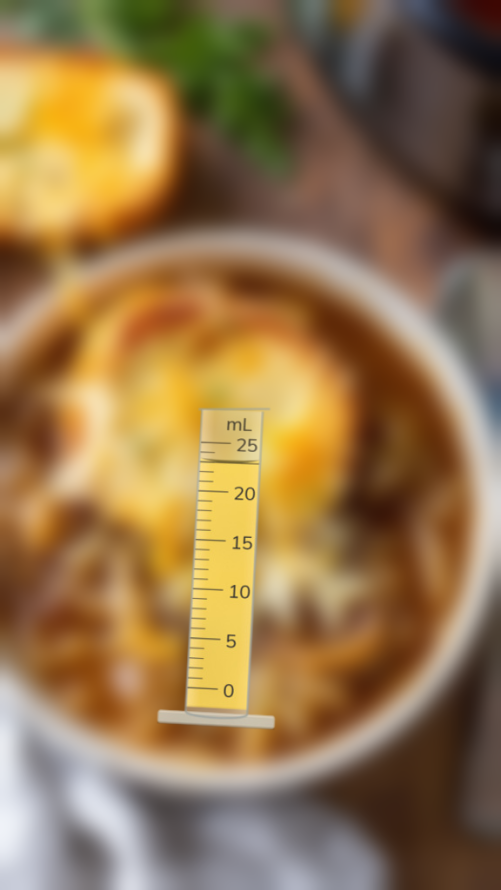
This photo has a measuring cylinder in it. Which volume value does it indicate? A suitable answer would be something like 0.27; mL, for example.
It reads 23; mL
